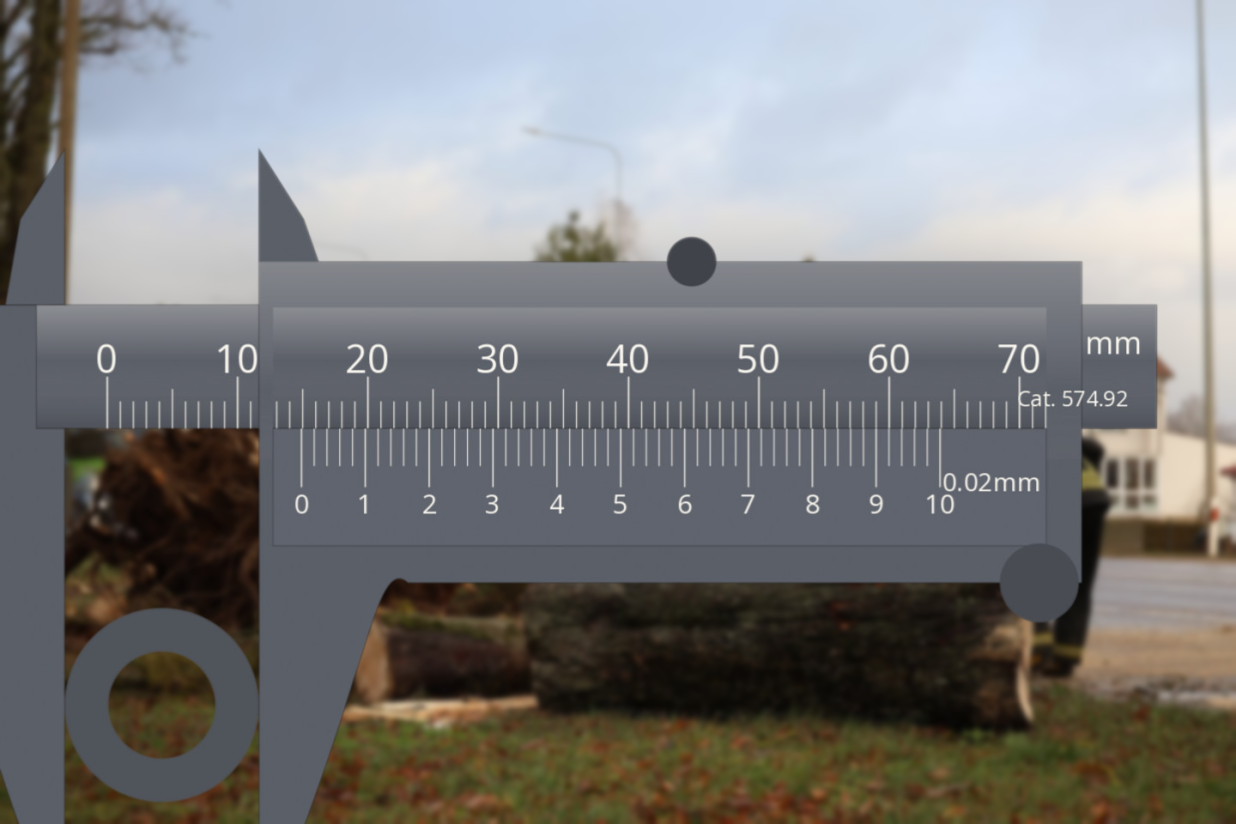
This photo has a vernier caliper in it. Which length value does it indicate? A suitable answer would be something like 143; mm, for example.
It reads 14.9; mm
